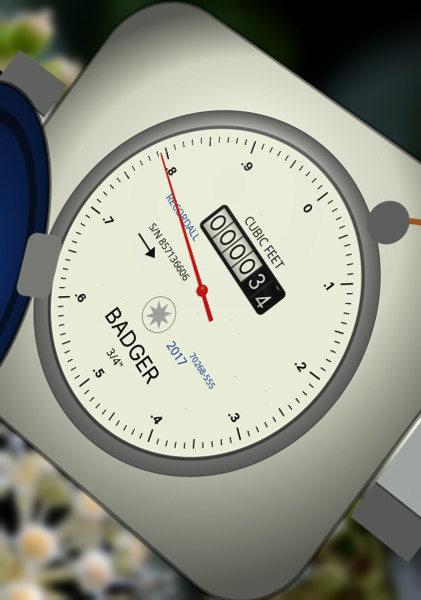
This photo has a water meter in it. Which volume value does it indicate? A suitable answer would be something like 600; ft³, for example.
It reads 33.79; ft³
